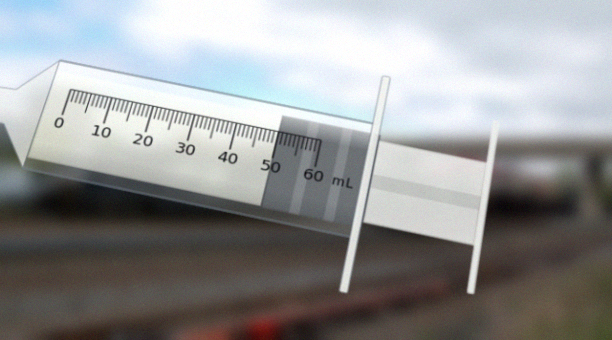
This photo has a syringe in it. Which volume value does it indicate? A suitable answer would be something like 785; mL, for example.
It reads 50; mL
